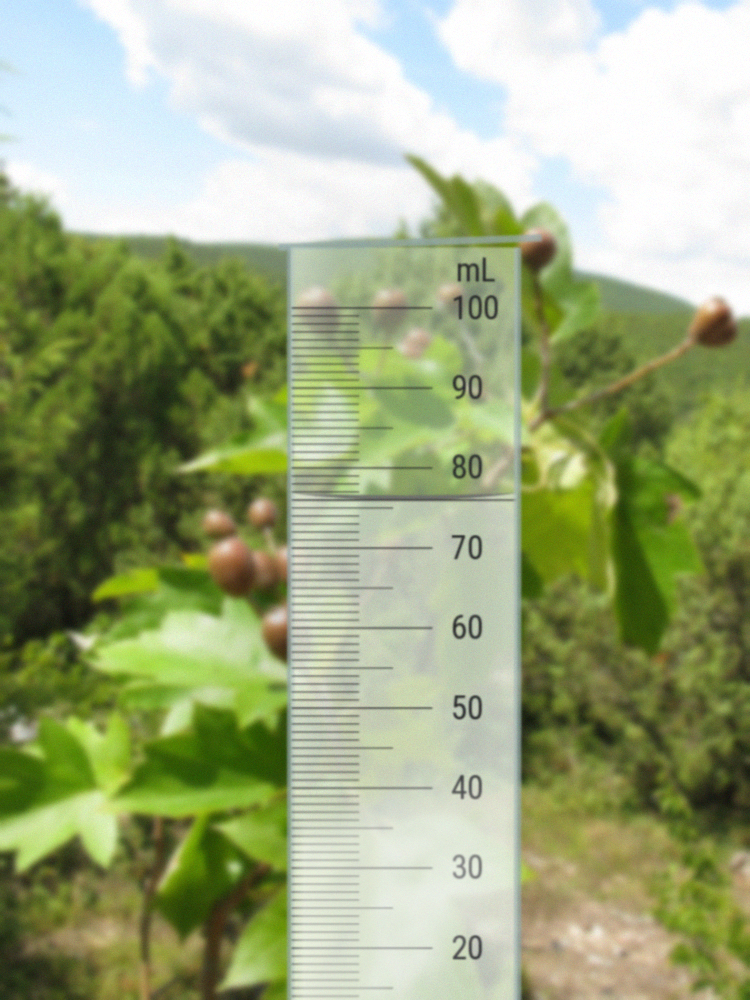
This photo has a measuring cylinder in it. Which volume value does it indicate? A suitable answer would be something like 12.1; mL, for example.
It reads 76; mL
